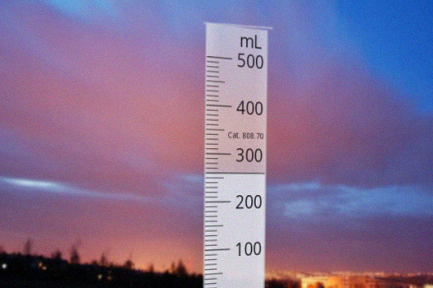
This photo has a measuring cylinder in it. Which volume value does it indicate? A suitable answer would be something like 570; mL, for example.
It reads 260; mL
